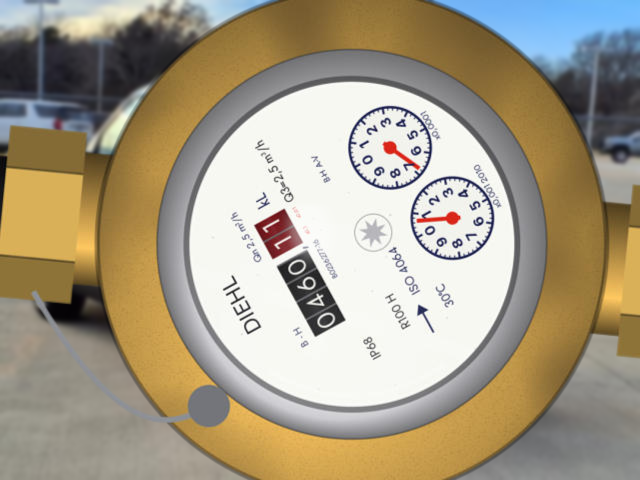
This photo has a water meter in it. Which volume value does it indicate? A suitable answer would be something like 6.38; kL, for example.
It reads 460.1106; kL
